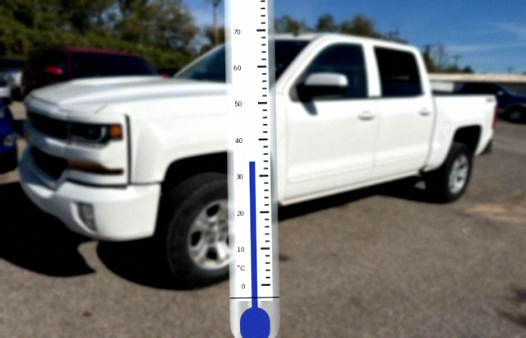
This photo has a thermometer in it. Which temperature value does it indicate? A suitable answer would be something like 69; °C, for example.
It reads 34; °C
